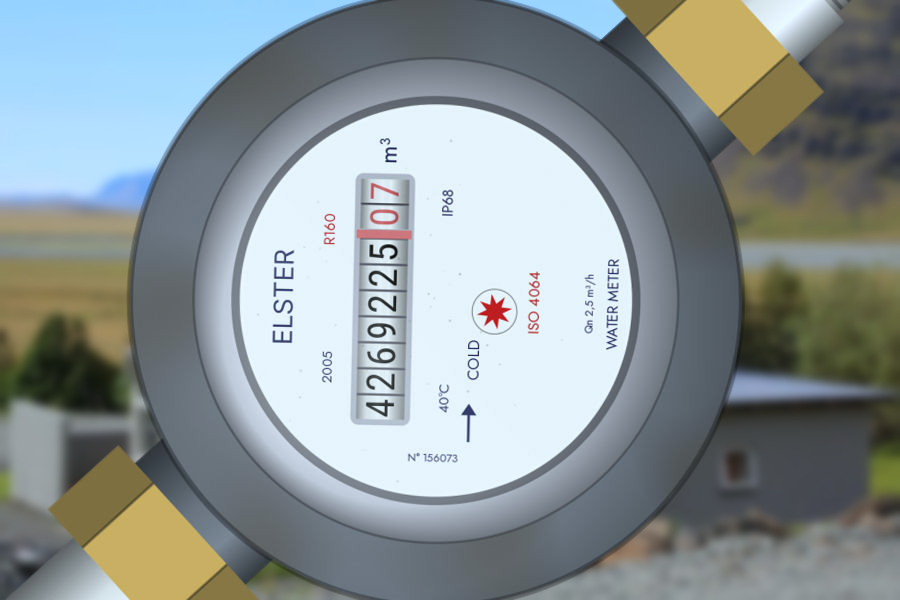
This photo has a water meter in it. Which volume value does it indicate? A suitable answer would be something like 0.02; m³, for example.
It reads 4269225.07; m³
